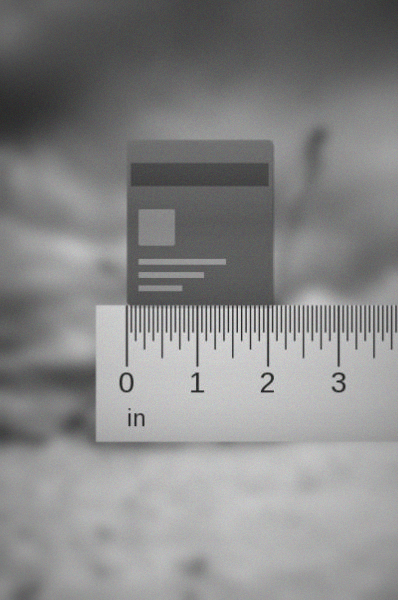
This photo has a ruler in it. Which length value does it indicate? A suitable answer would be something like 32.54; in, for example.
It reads 2.0625; in
